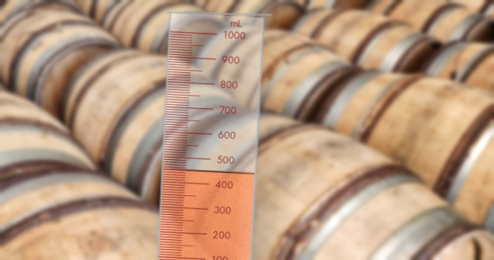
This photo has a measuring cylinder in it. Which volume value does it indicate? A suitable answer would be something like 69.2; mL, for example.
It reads 450; mL
